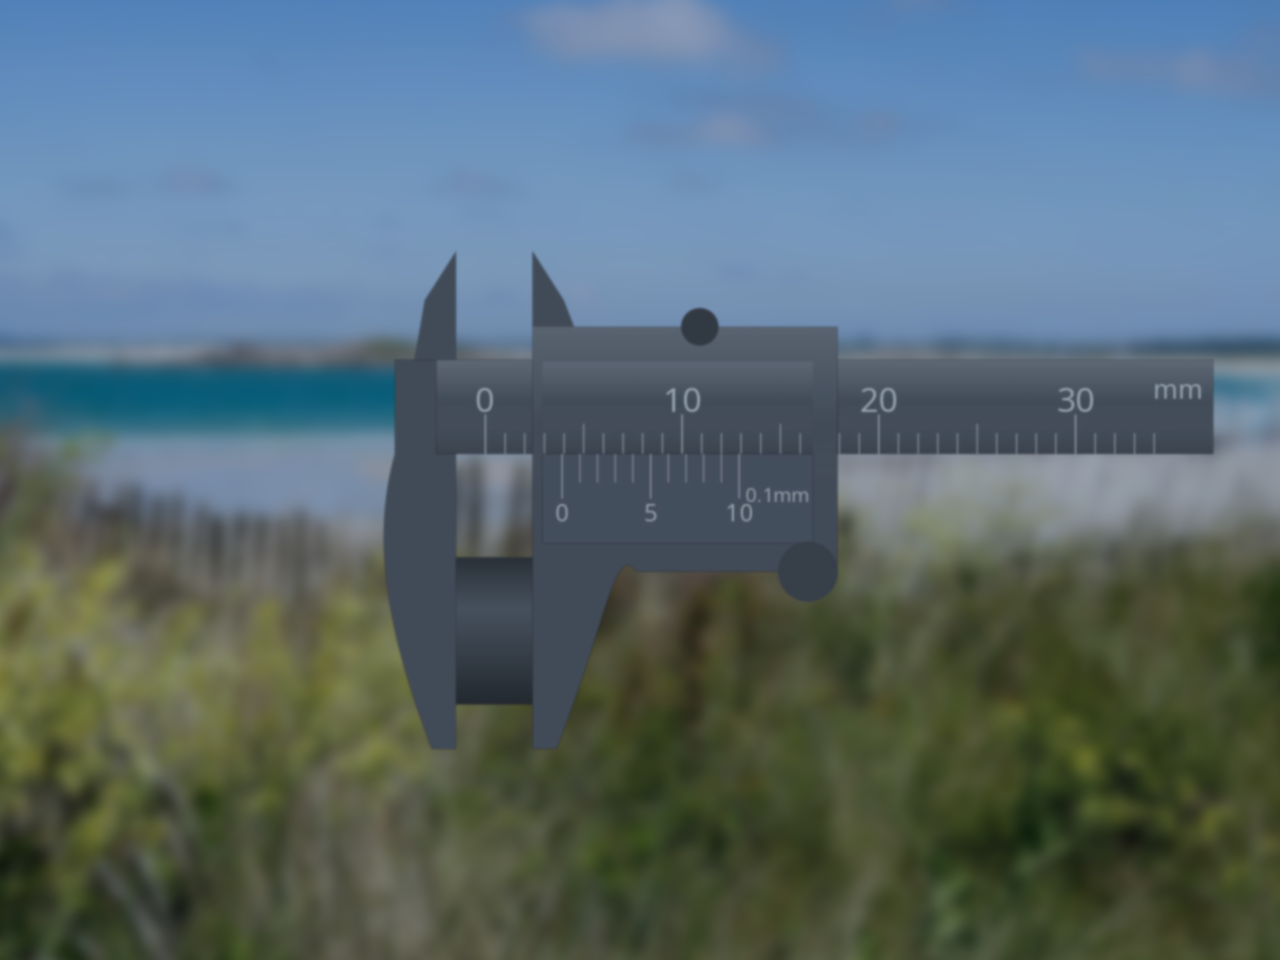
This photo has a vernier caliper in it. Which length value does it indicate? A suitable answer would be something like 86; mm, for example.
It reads 3.9; mm
